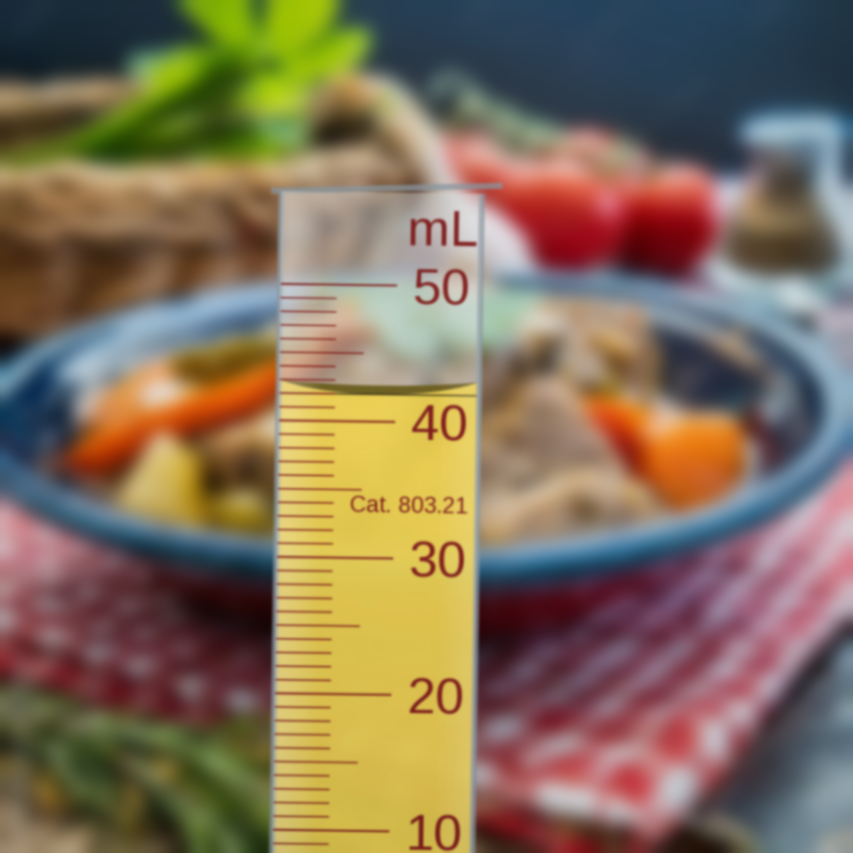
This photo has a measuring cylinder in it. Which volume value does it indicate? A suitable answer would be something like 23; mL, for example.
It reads 42; mL
